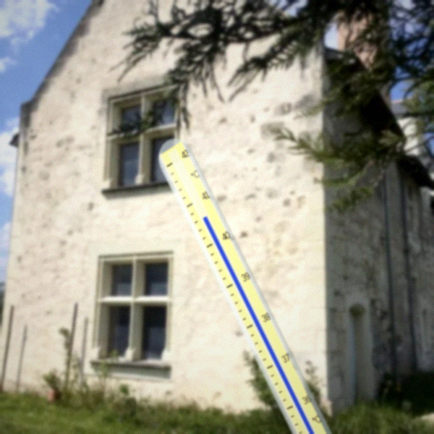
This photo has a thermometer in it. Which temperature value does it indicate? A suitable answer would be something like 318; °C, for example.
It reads 40.6; °C
